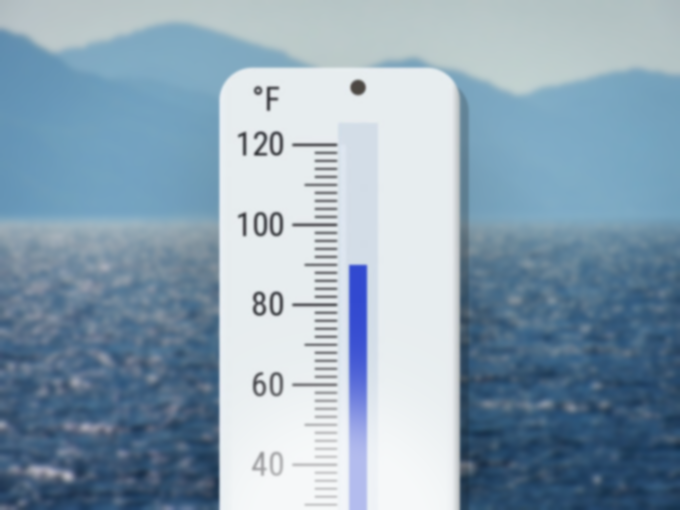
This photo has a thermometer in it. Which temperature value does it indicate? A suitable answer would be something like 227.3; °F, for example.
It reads 90; °F
